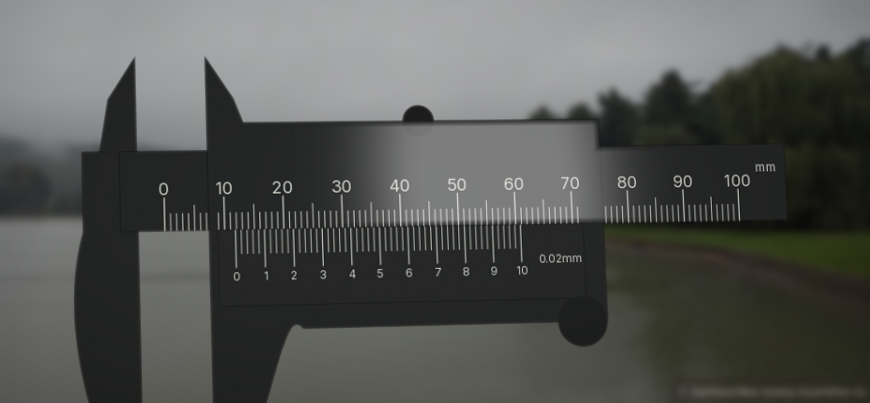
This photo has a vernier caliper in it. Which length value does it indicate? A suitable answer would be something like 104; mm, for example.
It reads 11.8; mm
